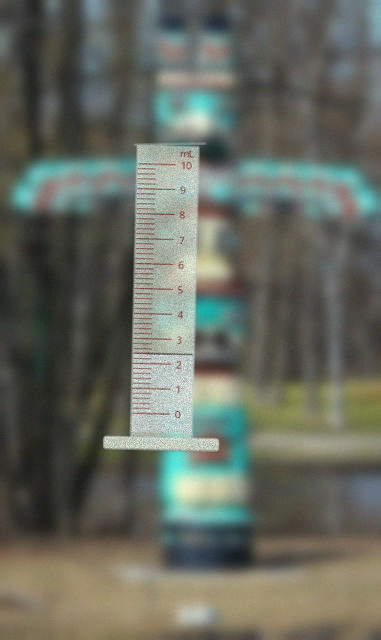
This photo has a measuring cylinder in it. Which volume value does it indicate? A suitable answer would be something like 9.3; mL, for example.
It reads 2.4; mL
